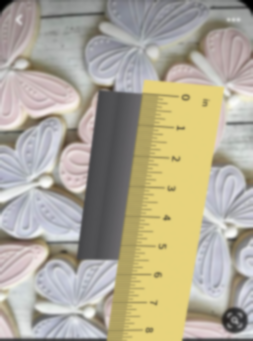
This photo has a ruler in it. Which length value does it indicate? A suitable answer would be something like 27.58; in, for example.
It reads 5.5; in
